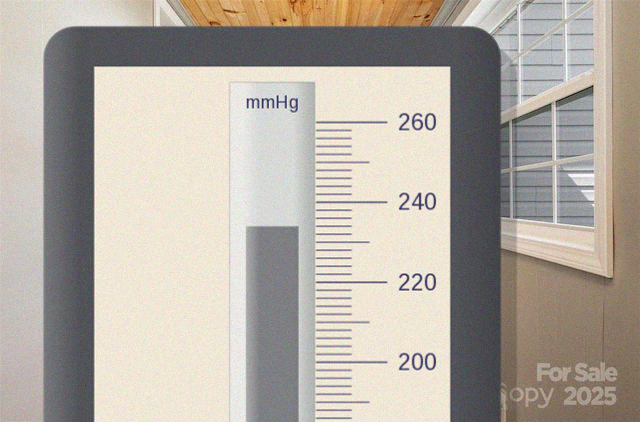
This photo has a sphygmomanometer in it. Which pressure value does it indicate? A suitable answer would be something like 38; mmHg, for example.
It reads 234; mmHg
